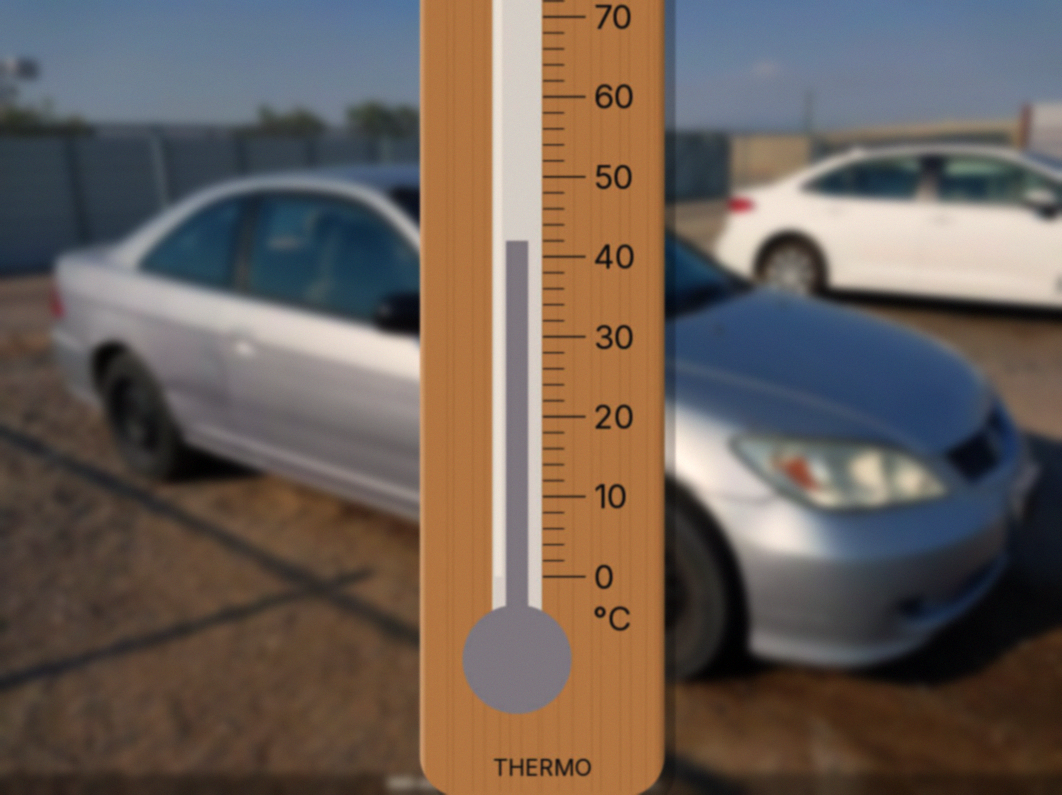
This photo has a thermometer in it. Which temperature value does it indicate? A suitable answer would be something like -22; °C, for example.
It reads 42; °C
